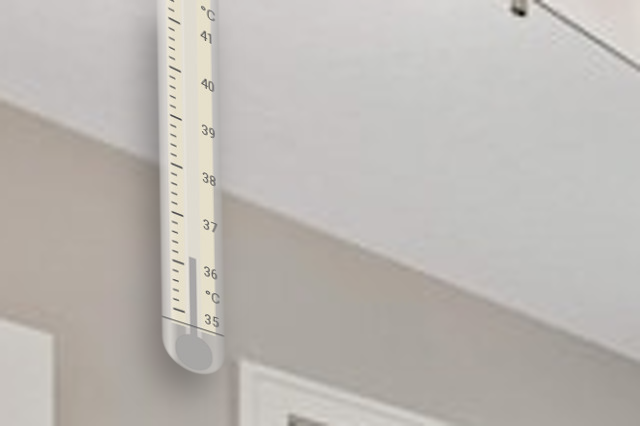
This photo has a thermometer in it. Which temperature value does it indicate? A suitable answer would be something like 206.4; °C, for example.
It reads 36.2; °C
